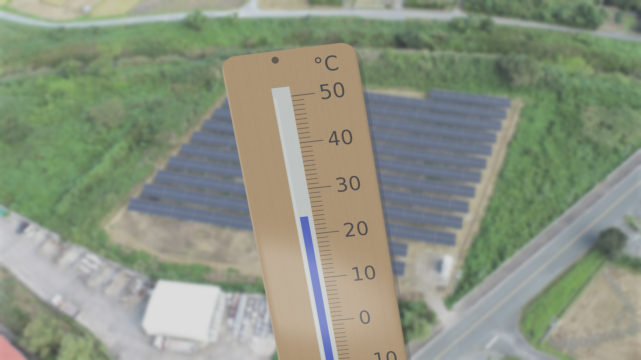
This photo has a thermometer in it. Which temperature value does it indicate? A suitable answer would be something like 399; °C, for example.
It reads 24; °C
